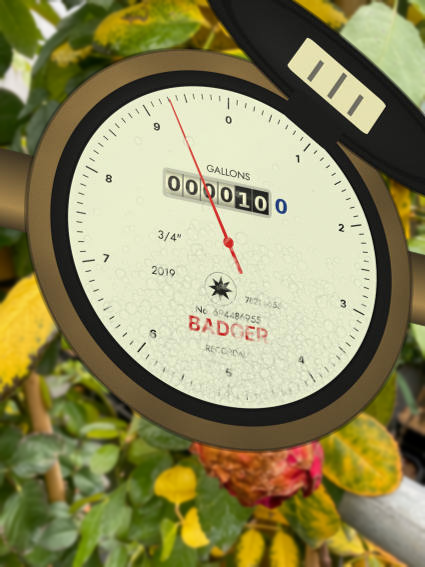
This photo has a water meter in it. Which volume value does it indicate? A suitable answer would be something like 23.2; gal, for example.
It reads 99.3; gal
